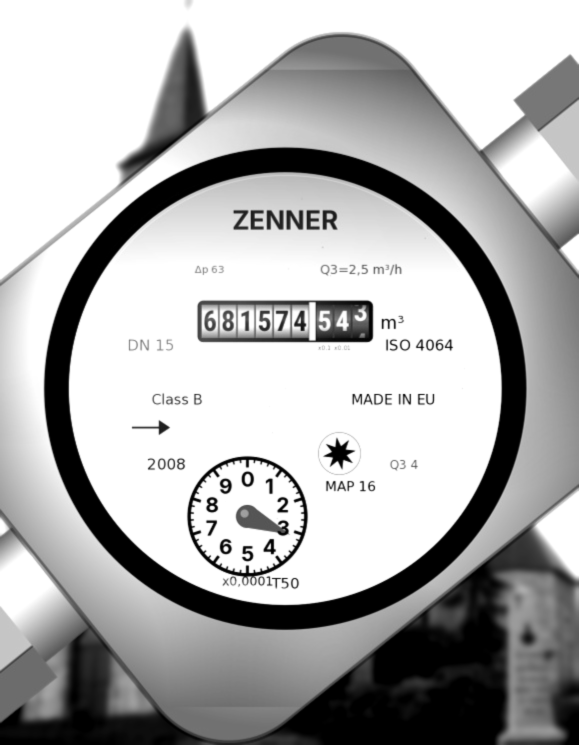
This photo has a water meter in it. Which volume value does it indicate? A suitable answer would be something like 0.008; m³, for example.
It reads 681574.5433; m³
